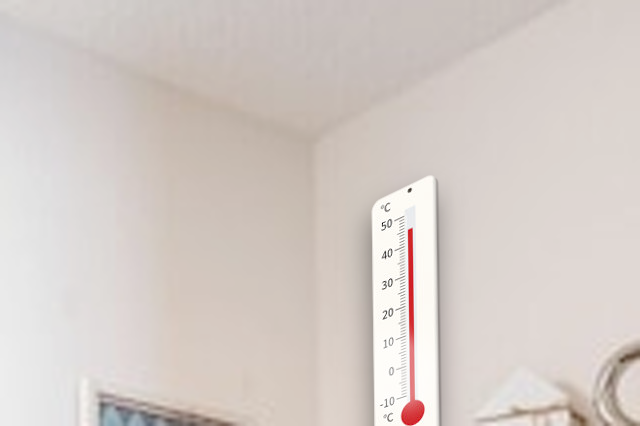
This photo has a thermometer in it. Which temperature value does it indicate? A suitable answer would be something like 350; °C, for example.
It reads 45; °C
